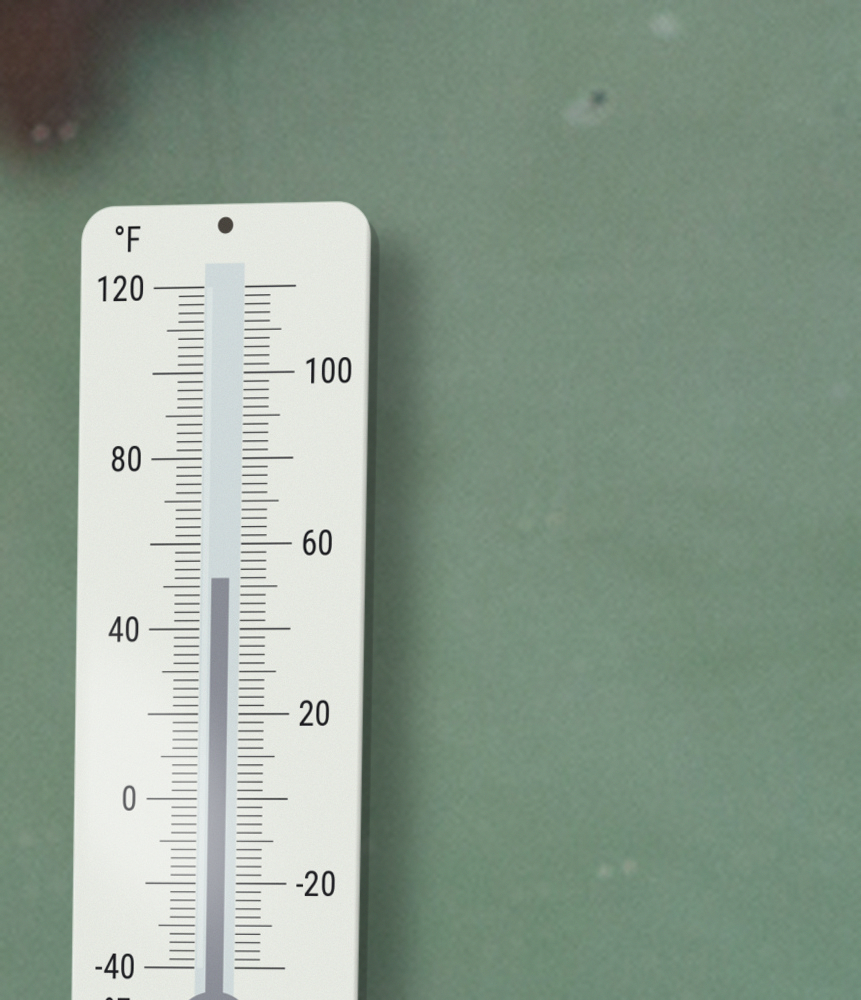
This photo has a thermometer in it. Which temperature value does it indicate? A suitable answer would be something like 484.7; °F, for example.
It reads 52; °F
